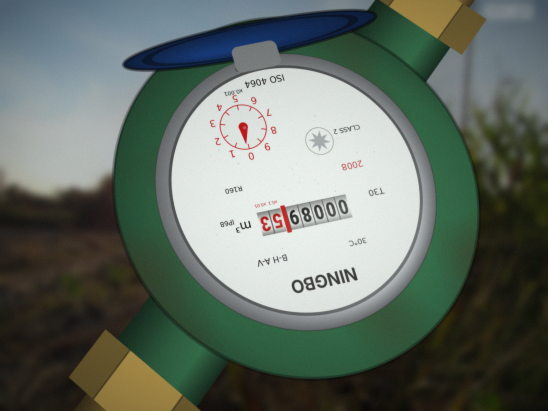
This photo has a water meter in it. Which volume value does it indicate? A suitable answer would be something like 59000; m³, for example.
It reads 89.530; m³
